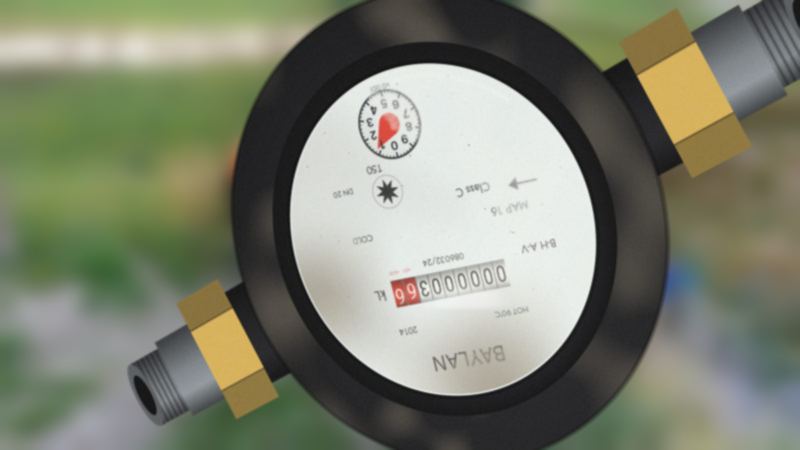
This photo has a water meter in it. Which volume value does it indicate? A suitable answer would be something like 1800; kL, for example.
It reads 3.661; kL
